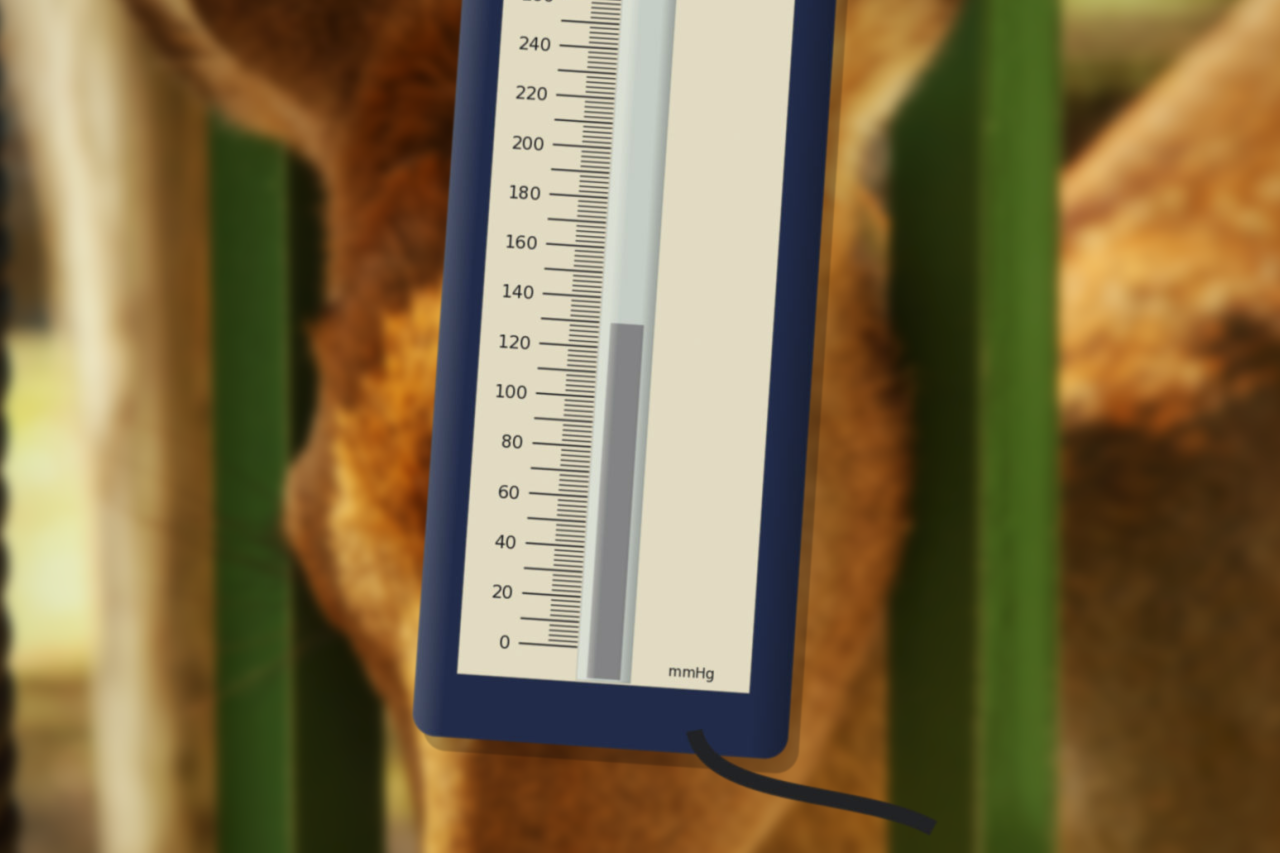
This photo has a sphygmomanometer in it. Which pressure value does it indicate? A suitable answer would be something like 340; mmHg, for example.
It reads 130; mmHg
